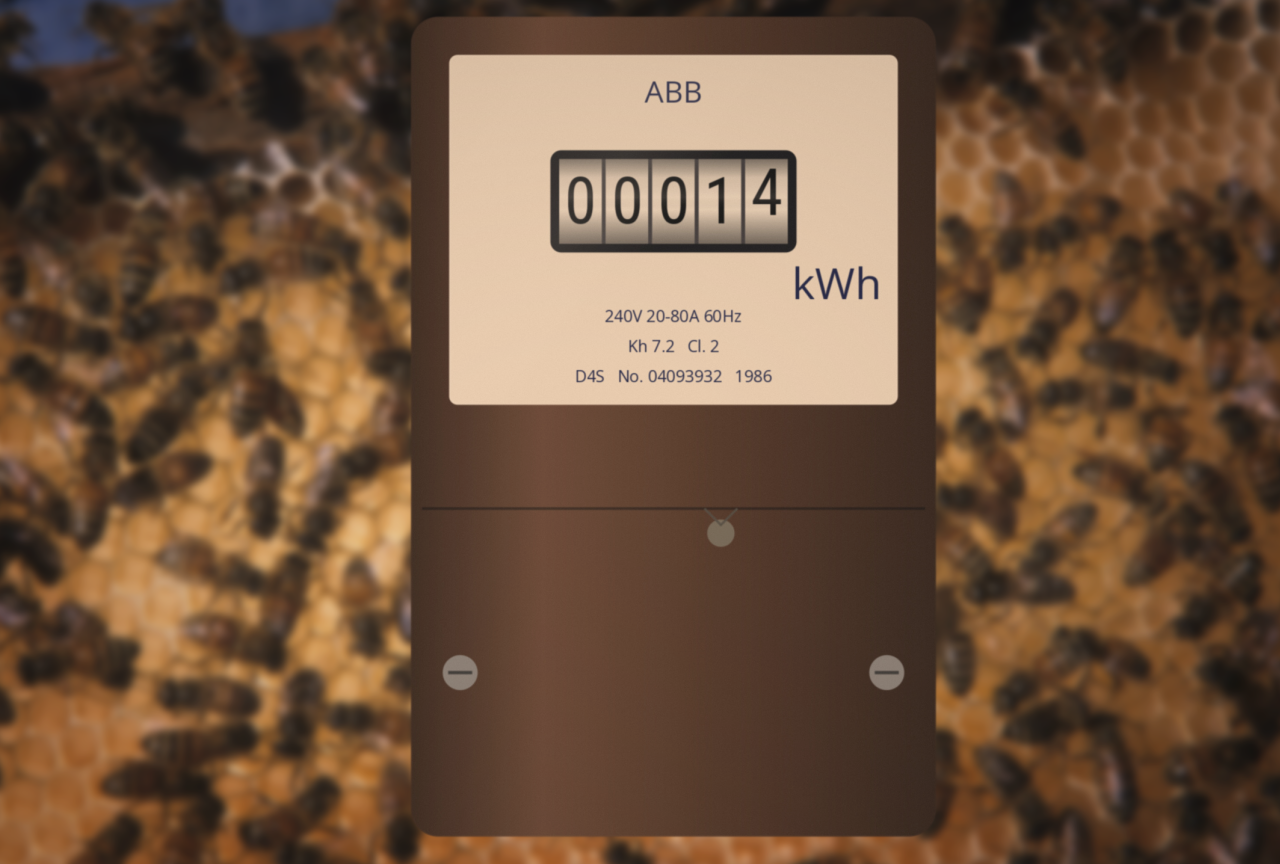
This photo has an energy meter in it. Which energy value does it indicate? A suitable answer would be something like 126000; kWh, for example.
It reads 14; kWh
